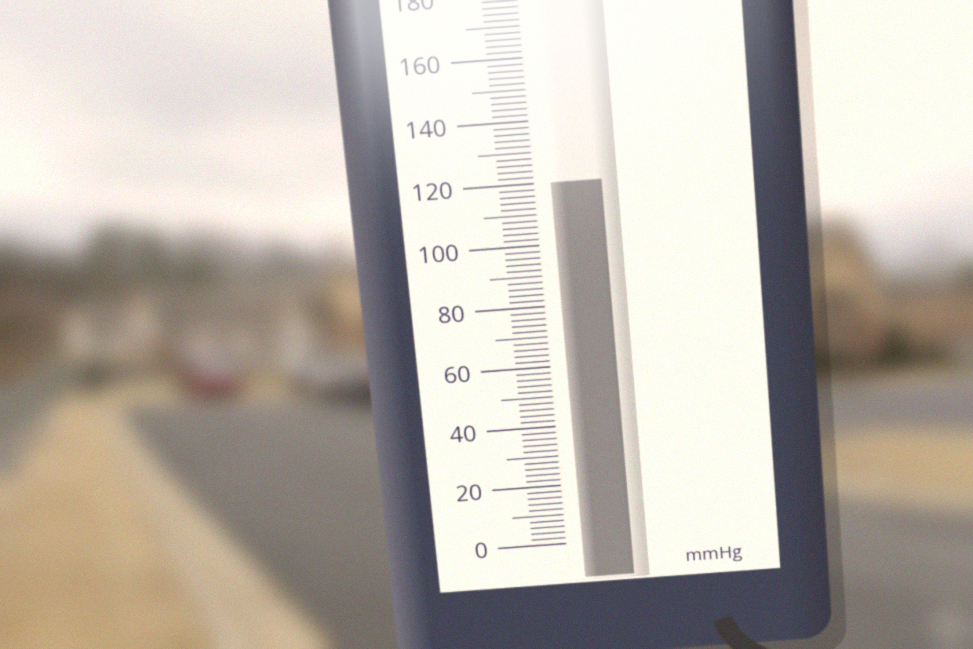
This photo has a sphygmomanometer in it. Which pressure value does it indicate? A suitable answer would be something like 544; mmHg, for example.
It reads 120; mmHg
